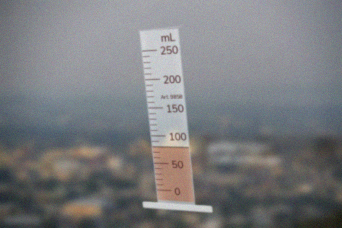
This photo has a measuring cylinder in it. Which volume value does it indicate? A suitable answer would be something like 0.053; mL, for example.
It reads 80; mL
